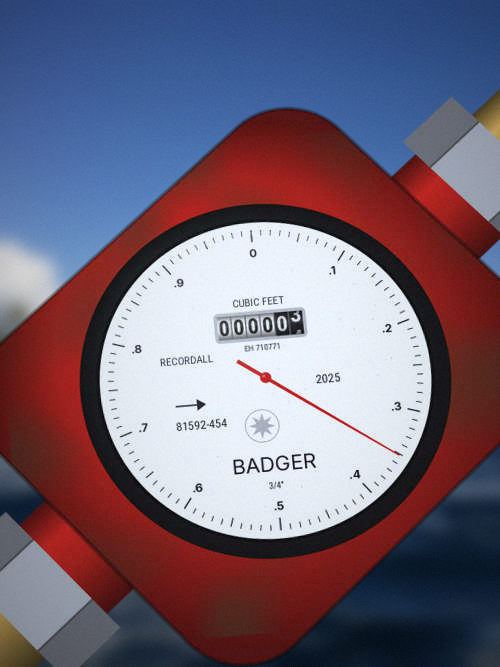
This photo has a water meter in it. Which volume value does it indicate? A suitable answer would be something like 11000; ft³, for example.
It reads 3.35; ft³
